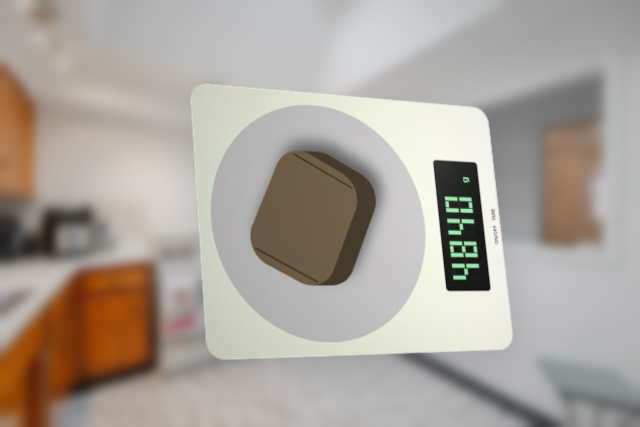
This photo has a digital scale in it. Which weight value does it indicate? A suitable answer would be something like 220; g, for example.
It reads 4840; g
